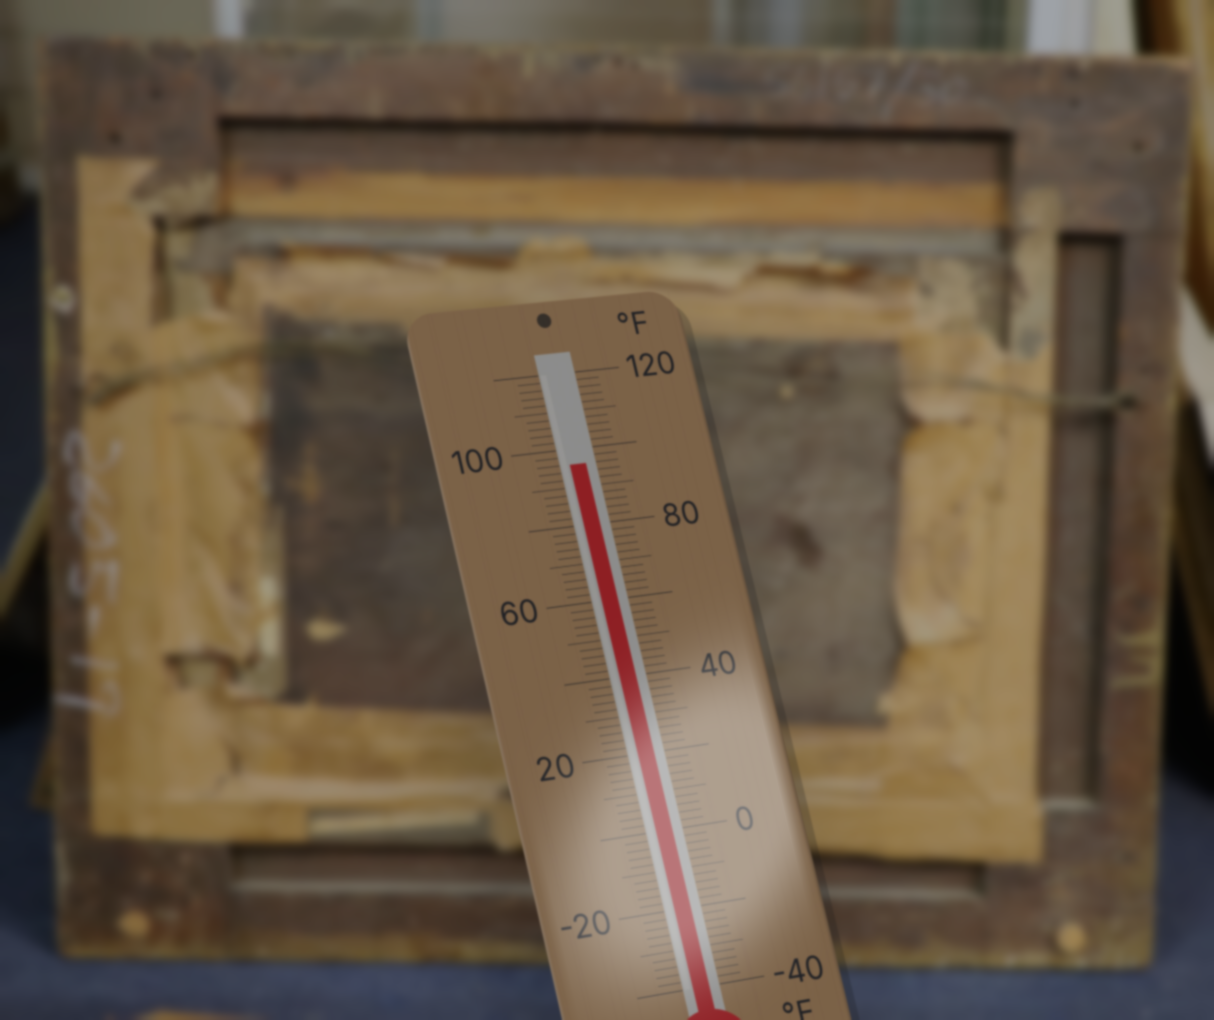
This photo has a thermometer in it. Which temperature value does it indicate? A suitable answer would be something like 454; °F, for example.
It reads 96; °F
